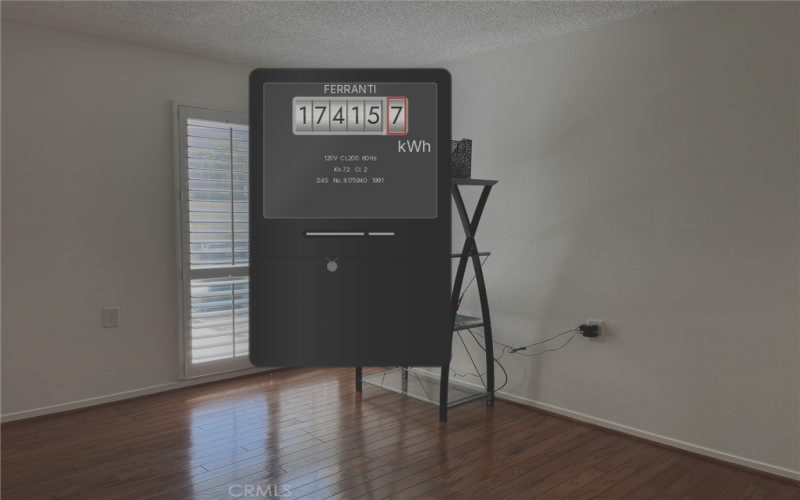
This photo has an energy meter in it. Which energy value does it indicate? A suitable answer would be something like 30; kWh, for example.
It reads 17415.7; kWh
